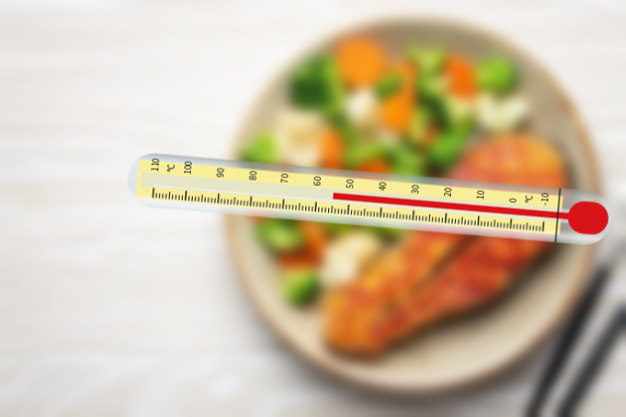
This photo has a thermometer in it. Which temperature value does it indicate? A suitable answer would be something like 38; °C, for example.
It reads 55; °C
